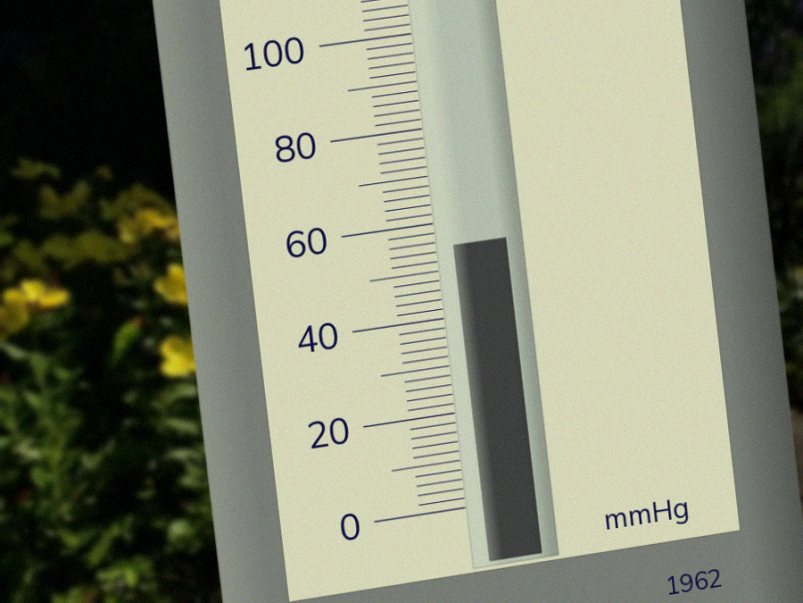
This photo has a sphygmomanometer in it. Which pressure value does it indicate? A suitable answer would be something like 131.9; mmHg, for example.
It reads 55; mmHg
